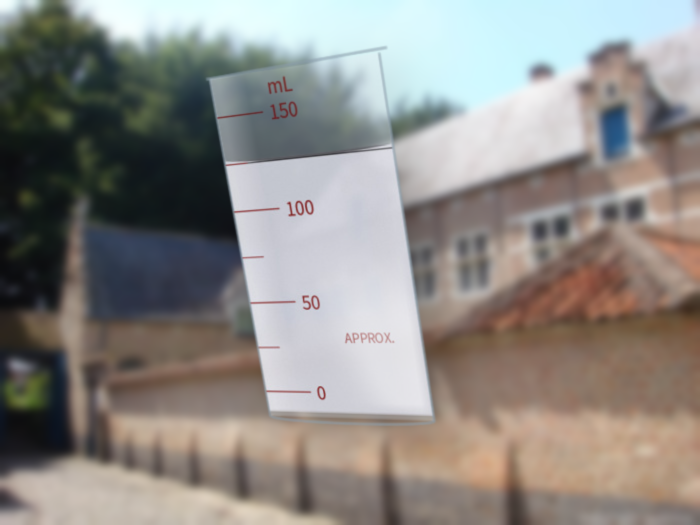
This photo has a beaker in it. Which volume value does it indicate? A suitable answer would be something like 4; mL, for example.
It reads 125; mL
